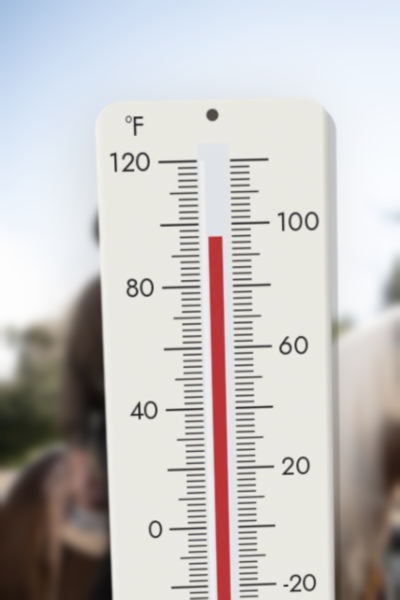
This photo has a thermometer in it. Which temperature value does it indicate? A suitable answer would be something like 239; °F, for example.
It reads 96; °F
